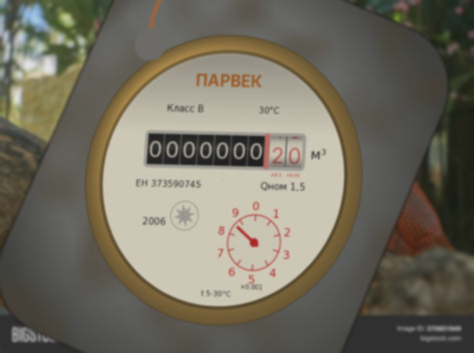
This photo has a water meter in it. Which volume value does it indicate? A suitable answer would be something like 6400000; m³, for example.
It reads 0.198; m³
